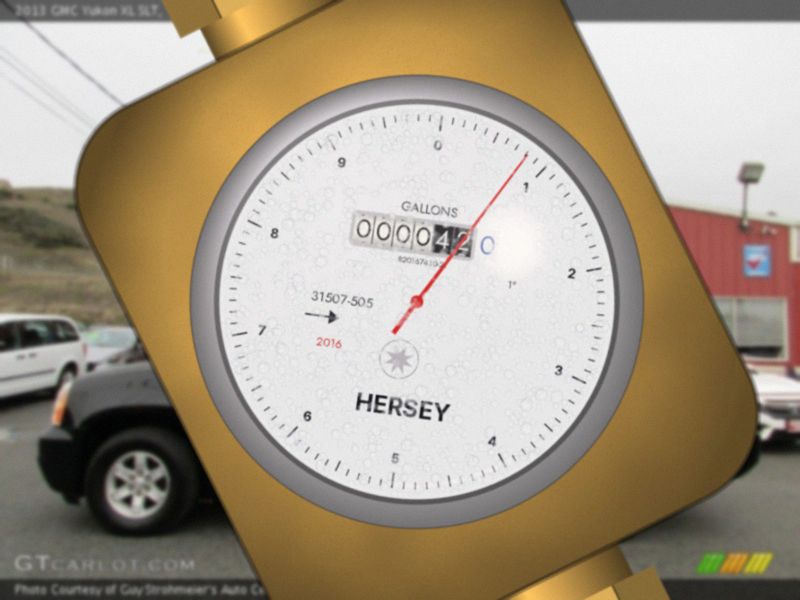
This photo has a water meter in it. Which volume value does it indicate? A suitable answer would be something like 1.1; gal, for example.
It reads 420.8; gal
